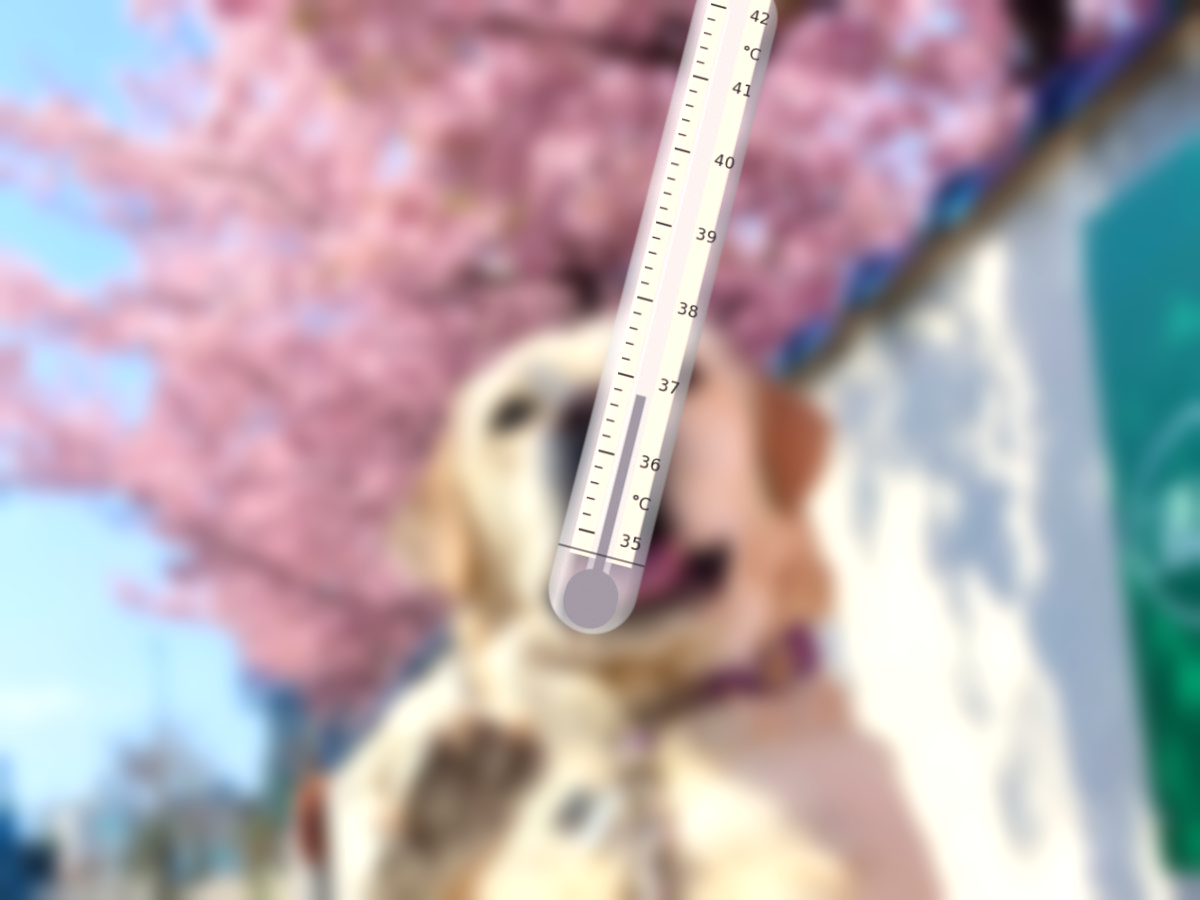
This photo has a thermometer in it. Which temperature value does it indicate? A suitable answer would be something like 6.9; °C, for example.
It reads 36.8; °C
